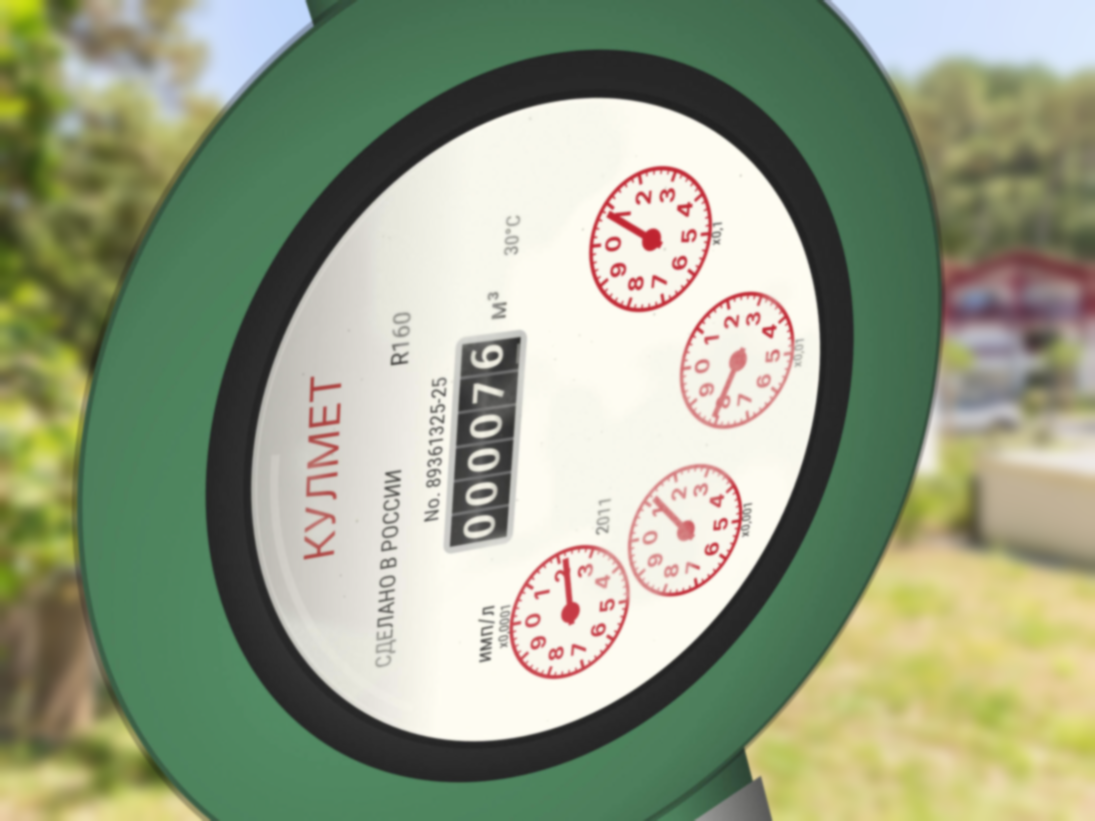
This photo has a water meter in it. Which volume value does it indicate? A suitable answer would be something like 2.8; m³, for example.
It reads 76.0812; m³
